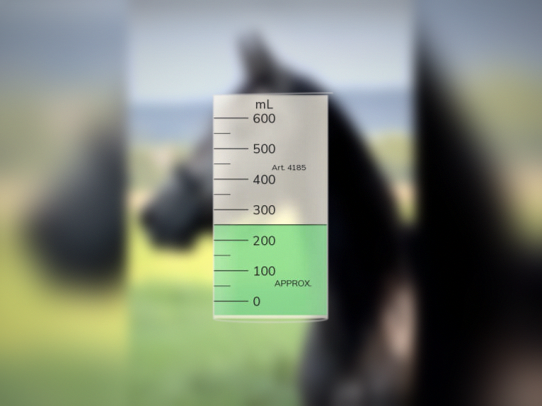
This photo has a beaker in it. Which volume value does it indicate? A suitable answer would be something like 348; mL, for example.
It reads 250; mL
